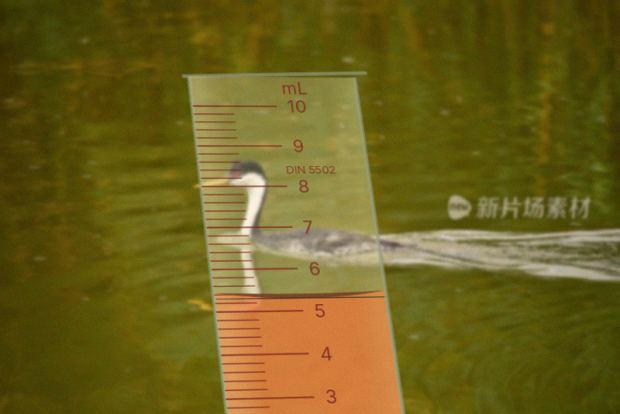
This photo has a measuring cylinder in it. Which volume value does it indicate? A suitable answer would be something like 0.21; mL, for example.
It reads 5.3; mL
